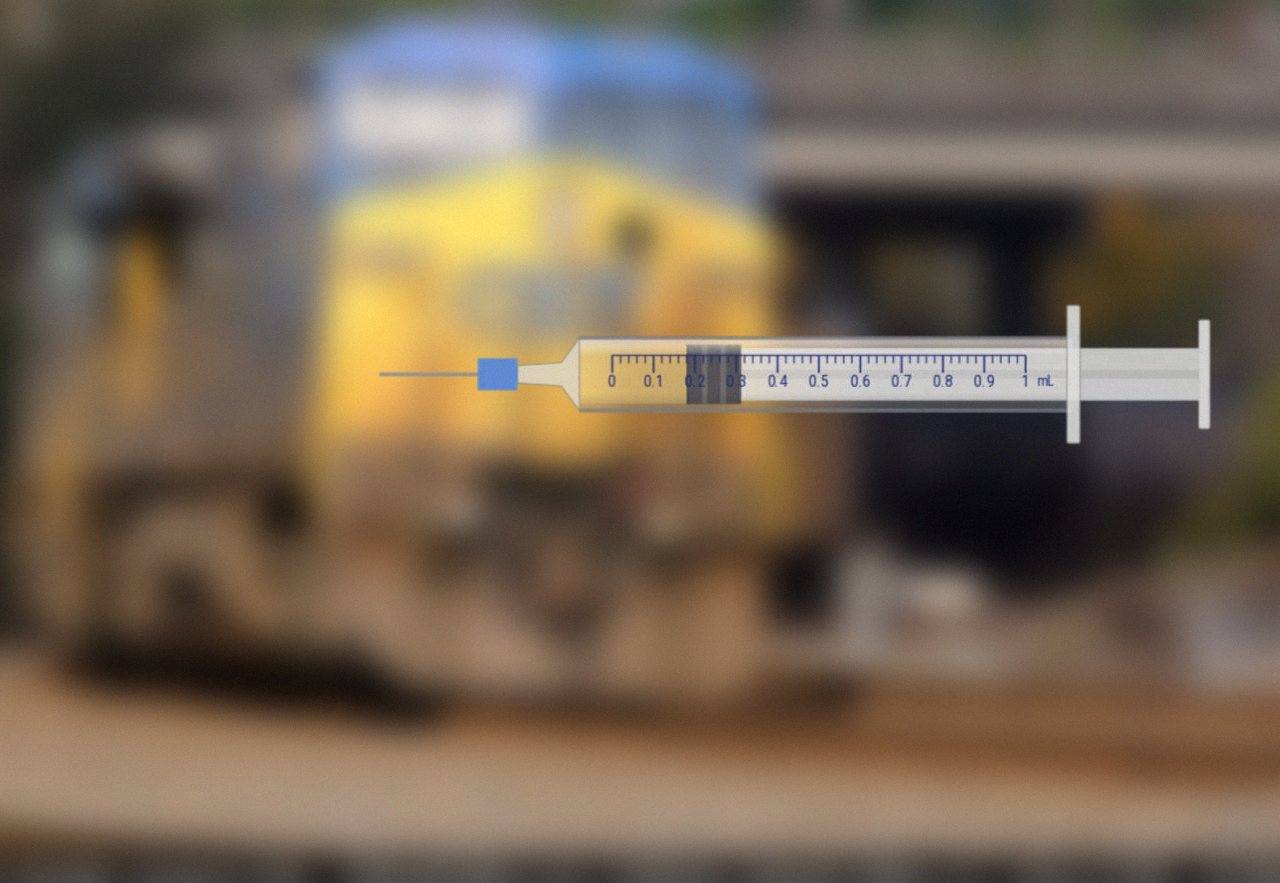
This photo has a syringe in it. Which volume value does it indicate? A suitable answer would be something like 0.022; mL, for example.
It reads 0.18; mL
